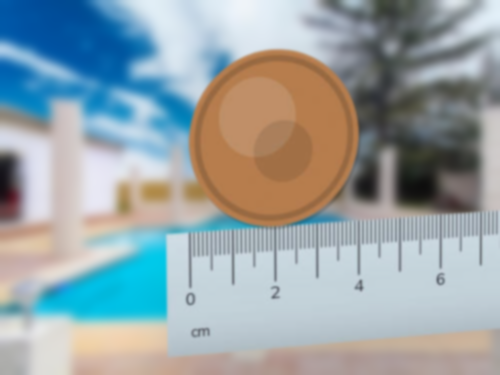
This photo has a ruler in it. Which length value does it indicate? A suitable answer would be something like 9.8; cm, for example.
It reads 4; cm
